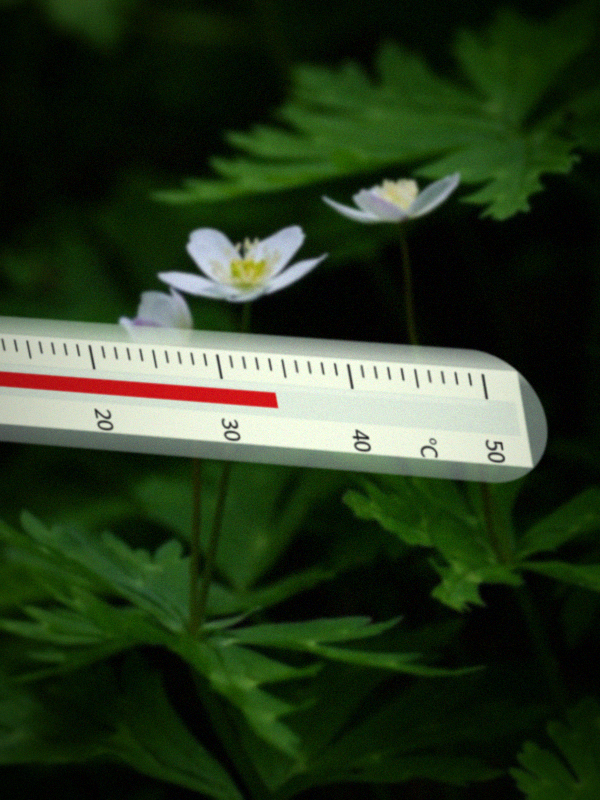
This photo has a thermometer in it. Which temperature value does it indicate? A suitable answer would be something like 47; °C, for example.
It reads 34; °C
